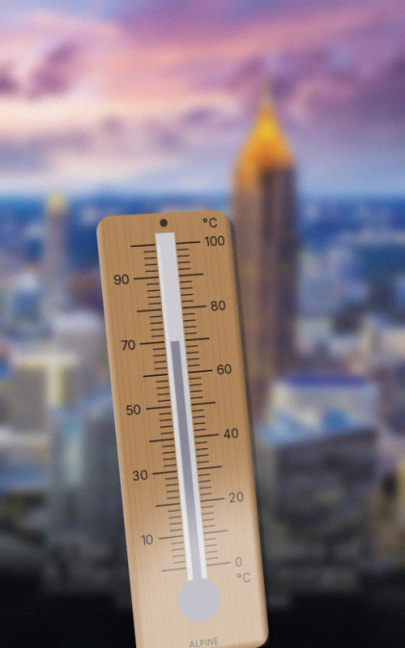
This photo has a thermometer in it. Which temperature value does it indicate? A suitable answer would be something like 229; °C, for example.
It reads 70; °C
